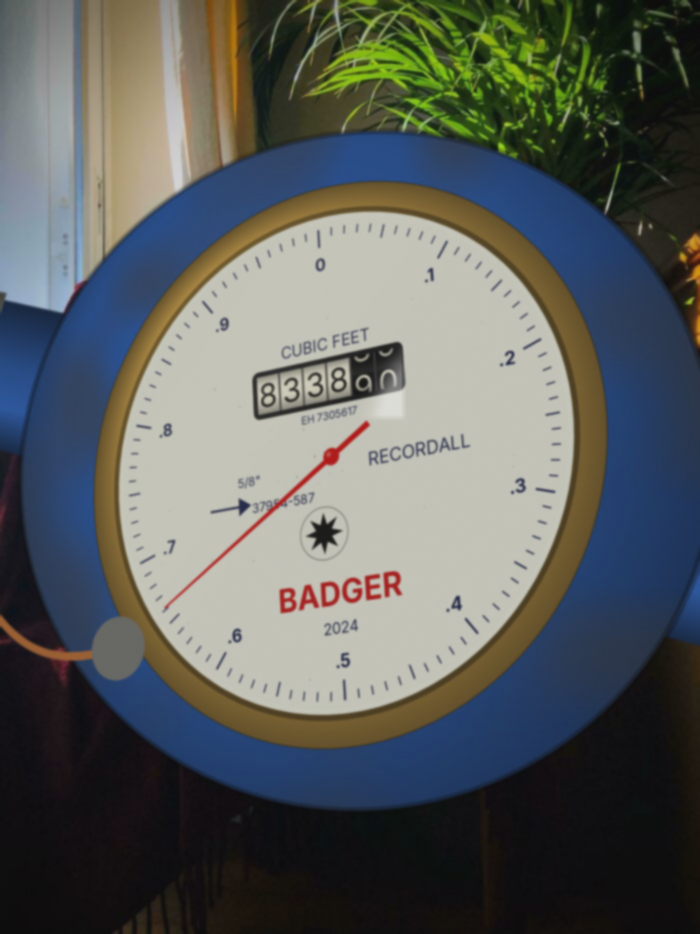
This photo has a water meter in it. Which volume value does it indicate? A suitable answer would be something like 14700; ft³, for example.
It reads 833889.66; ft³
